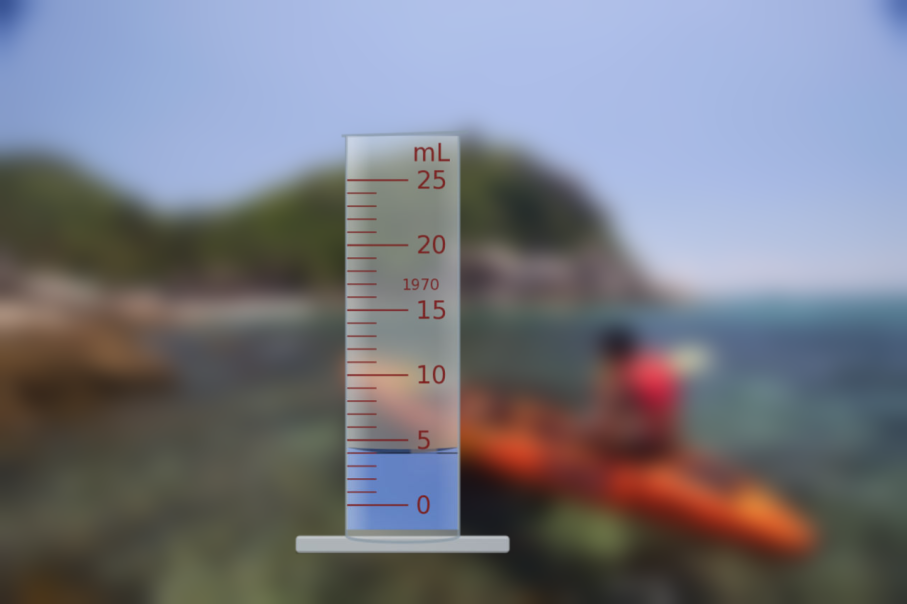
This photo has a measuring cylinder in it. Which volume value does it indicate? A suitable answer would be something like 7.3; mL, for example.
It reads 4; mL
